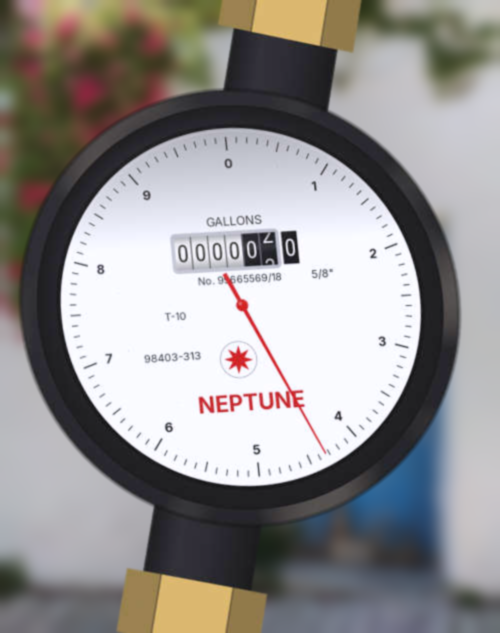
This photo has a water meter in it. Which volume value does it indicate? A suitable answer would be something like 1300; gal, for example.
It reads 24.3; gal
